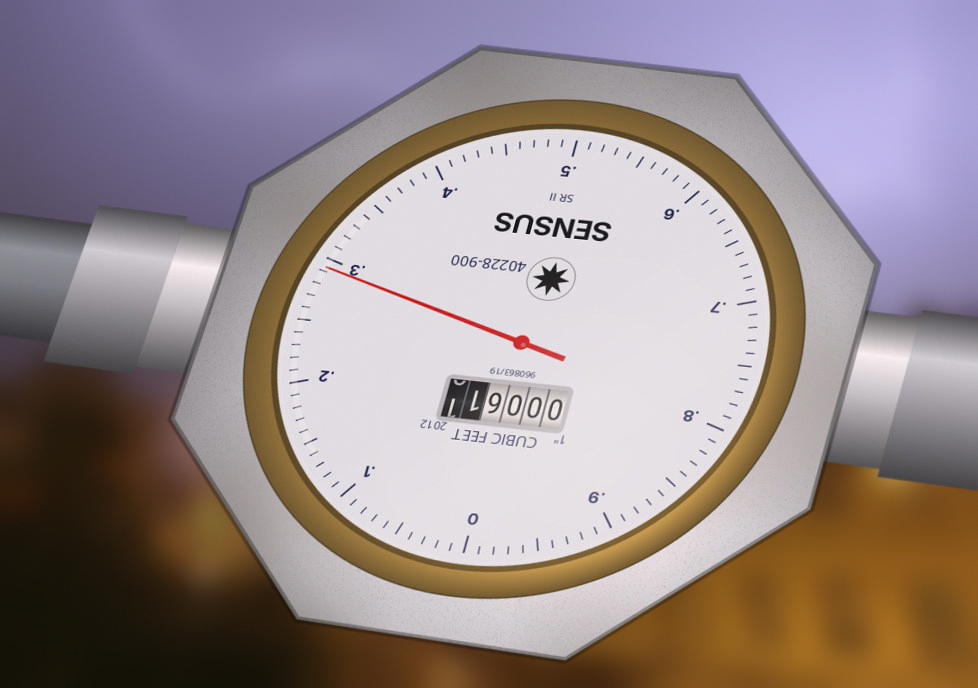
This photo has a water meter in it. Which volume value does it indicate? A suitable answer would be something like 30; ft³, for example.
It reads 611.29; ft³
